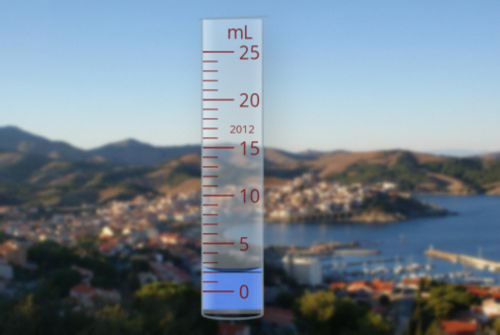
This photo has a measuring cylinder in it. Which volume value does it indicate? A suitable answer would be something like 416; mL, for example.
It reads 2; mL
